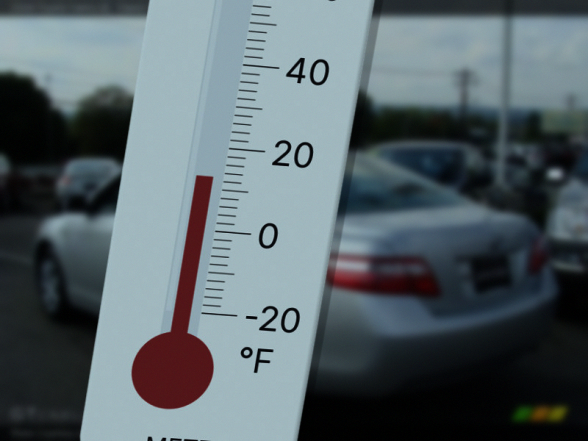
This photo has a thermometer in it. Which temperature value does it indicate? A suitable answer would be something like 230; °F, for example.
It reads 13; °F
